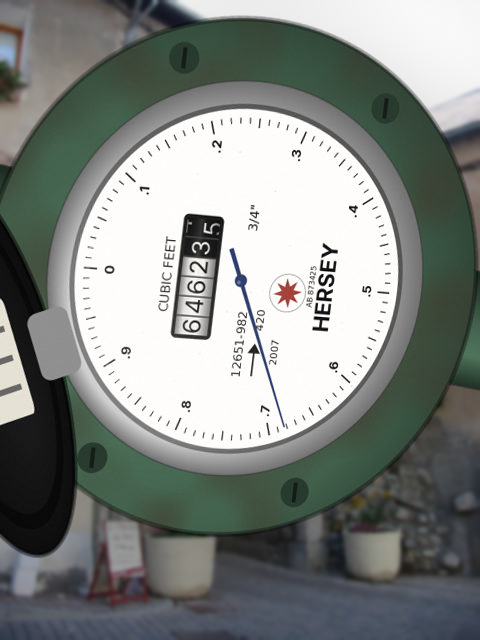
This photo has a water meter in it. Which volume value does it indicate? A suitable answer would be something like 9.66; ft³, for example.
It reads 646234.68; ft³
